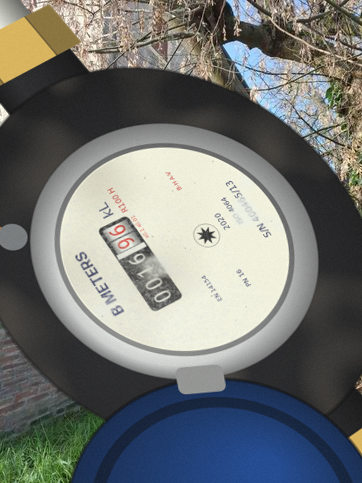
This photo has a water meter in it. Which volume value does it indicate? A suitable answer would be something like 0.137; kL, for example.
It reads 16.96; kL
